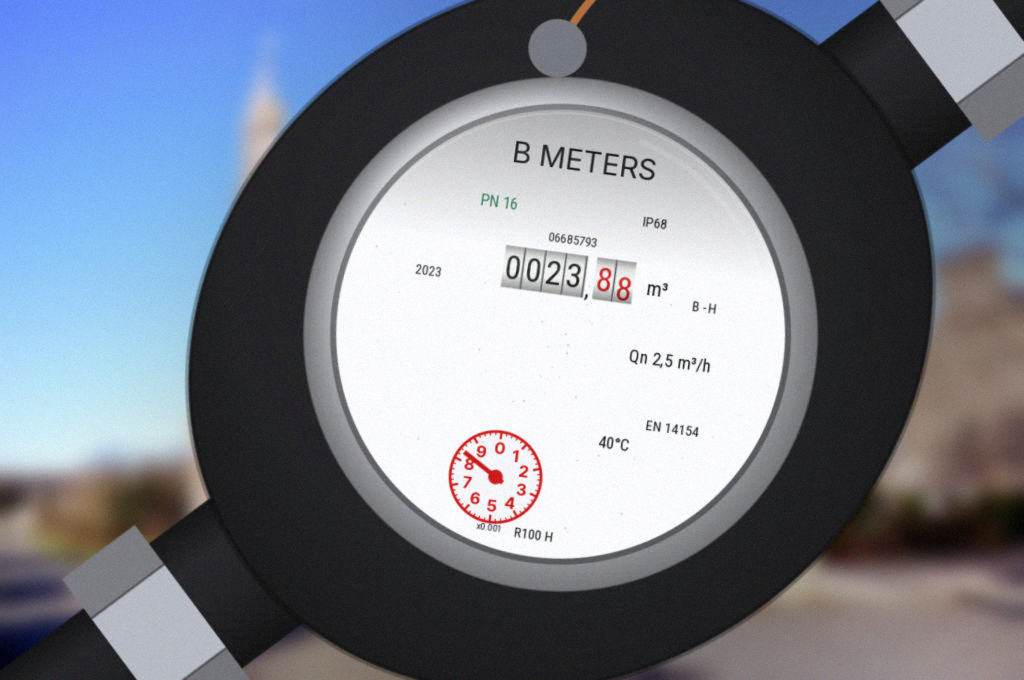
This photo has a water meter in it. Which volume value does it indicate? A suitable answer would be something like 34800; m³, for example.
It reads 23.878; m³
